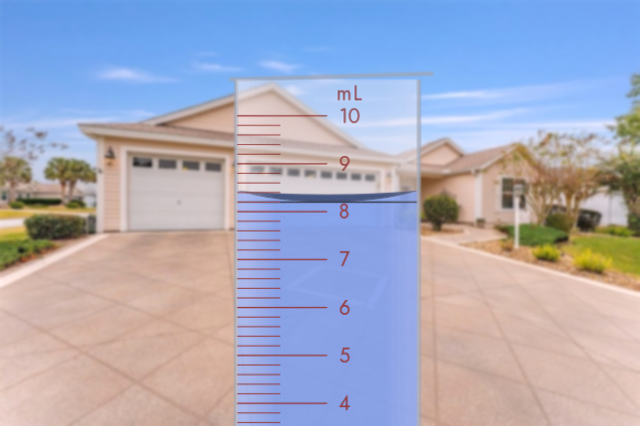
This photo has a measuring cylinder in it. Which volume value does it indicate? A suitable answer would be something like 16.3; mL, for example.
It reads 8.2; mL
